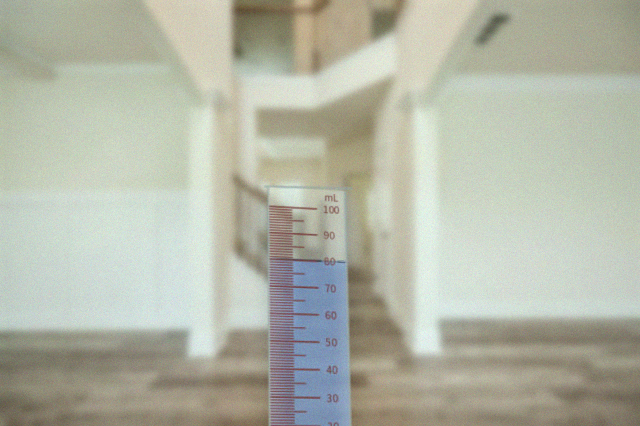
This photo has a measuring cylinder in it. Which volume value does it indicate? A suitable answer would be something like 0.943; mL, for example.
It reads 80; mL
